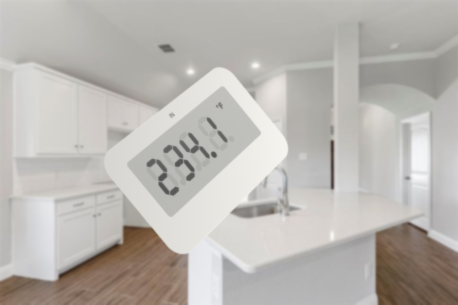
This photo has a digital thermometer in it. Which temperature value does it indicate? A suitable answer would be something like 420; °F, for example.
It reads 234.1; °F
